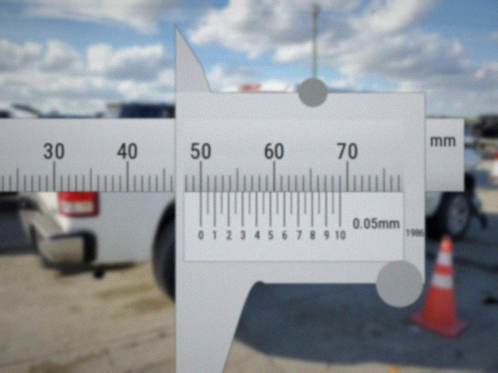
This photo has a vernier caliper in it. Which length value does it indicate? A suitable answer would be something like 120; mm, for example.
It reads 50.0; mm
